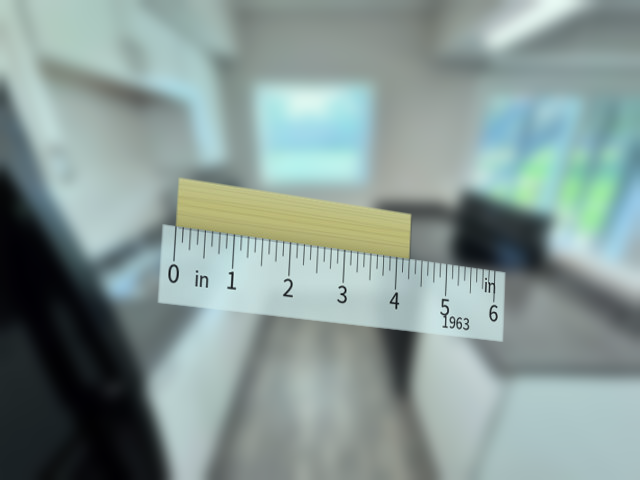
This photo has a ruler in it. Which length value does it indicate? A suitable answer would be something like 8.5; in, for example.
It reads 4.25; in
